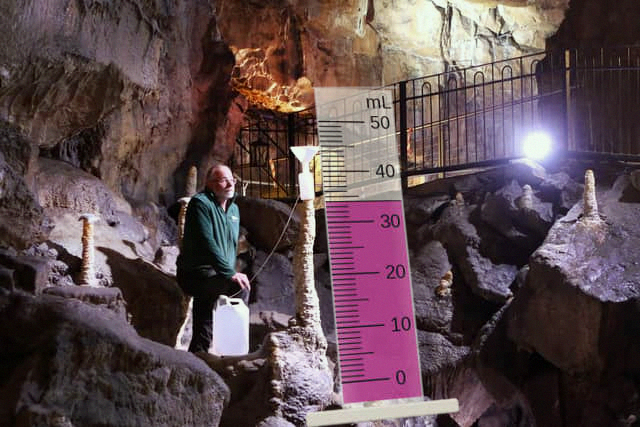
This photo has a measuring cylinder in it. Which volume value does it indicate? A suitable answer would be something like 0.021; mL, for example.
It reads 34; mL
